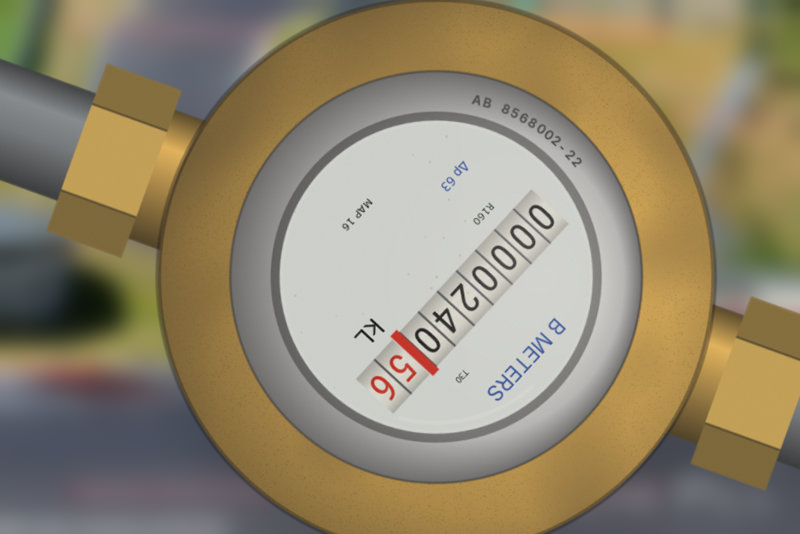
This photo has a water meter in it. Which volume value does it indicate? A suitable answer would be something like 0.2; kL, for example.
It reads 240.56; kL
